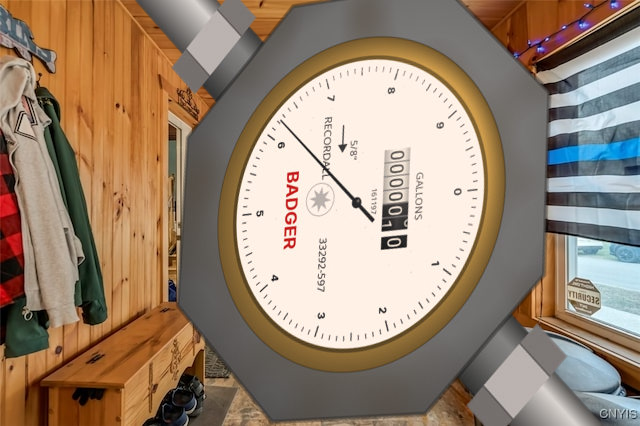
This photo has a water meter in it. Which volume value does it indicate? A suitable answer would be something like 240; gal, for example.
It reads 6.2; gal
